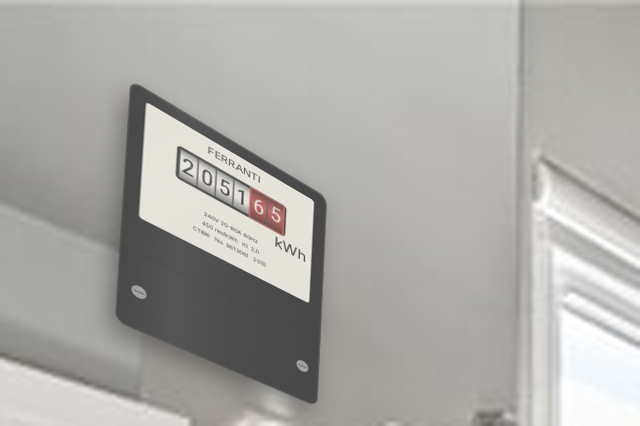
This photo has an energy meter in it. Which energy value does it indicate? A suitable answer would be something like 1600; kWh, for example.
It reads 2051.65; kWh
